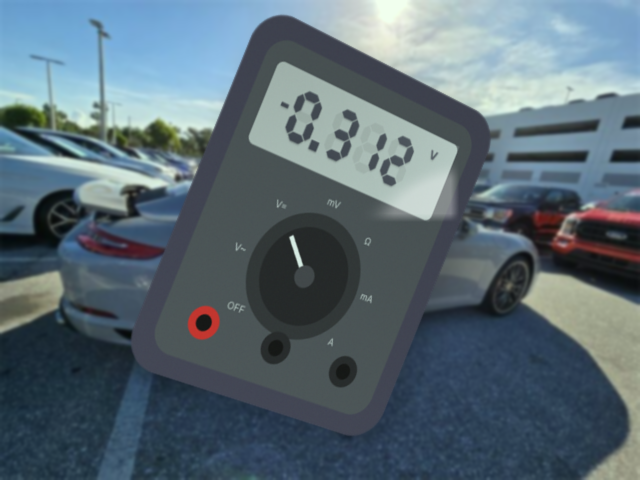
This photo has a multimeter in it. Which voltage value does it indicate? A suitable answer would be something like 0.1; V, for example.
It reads -0.312; V
